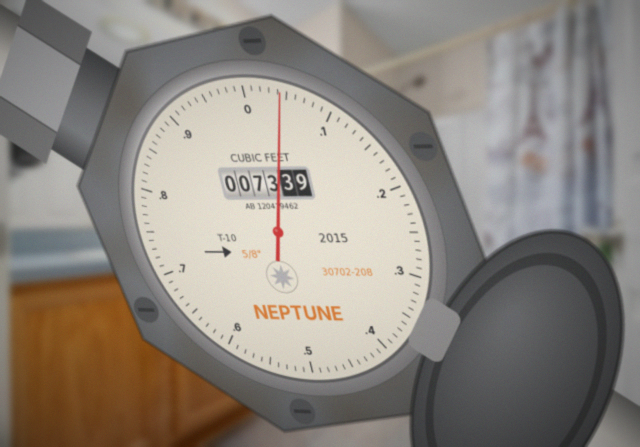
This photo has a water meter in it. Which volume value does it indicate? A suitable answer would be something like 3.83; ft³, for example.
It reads 7339.04; ft³
